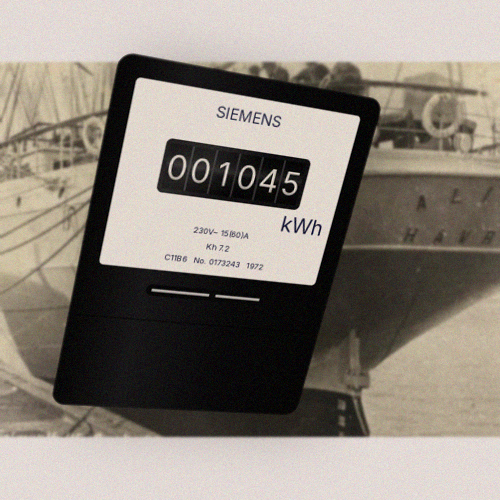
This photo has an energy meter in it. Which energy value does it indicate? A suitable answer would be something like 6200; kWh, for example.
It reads 1045; kWh
